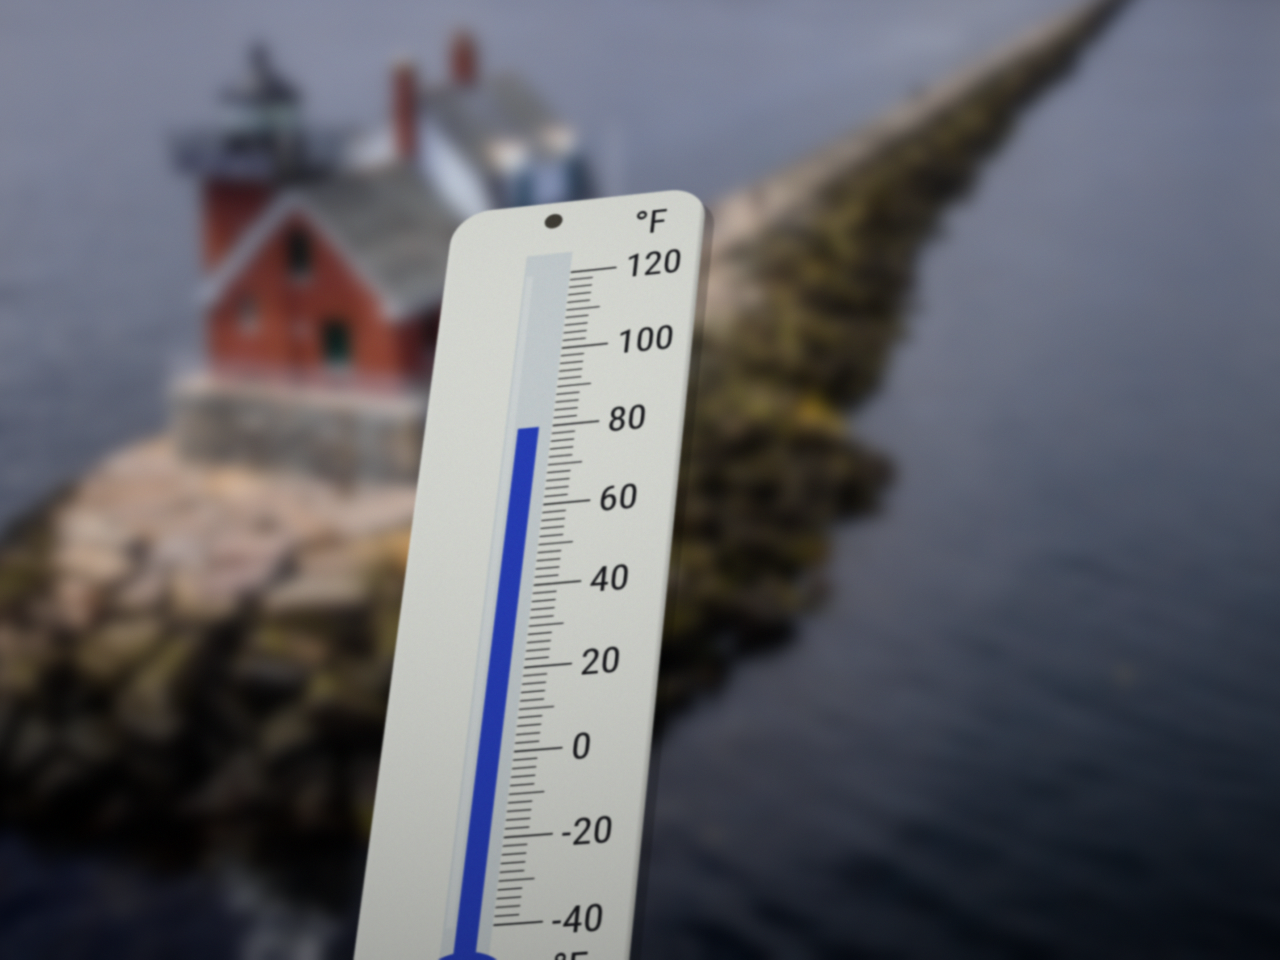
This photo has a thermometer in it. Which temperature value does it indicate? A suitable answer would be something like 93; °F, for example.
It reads 80; °F
